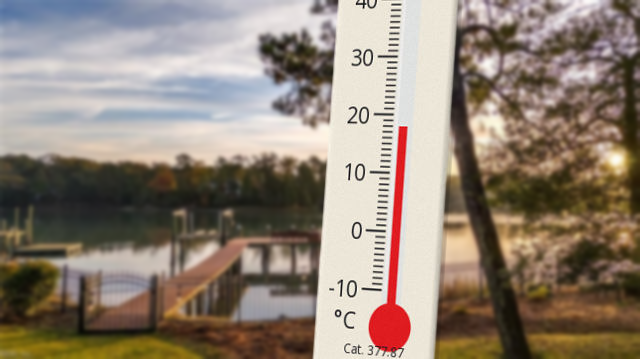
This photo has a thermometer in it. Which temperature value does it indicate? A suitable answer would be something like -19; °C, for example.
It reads 18; °C
